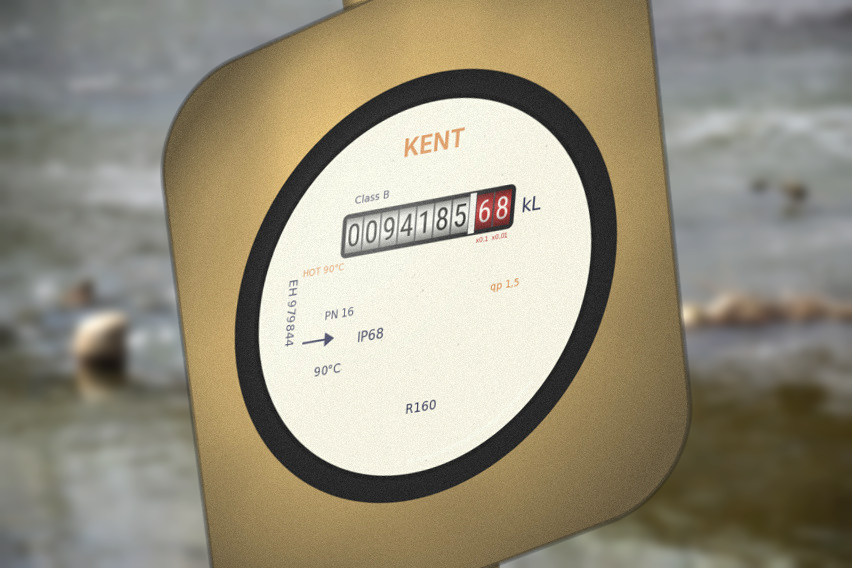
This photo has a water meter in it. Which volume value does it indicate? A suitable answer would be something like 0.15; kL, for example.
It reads 94185.68; kL
